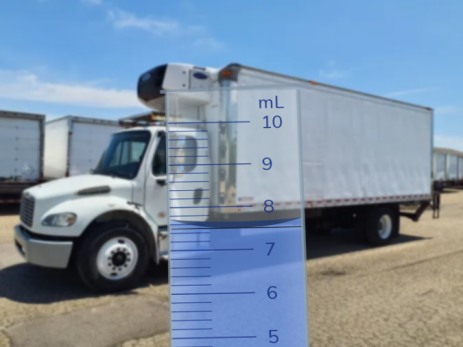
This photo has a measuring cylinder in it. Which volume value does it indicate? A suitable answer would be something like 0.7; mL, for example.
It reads 7.5; mL
